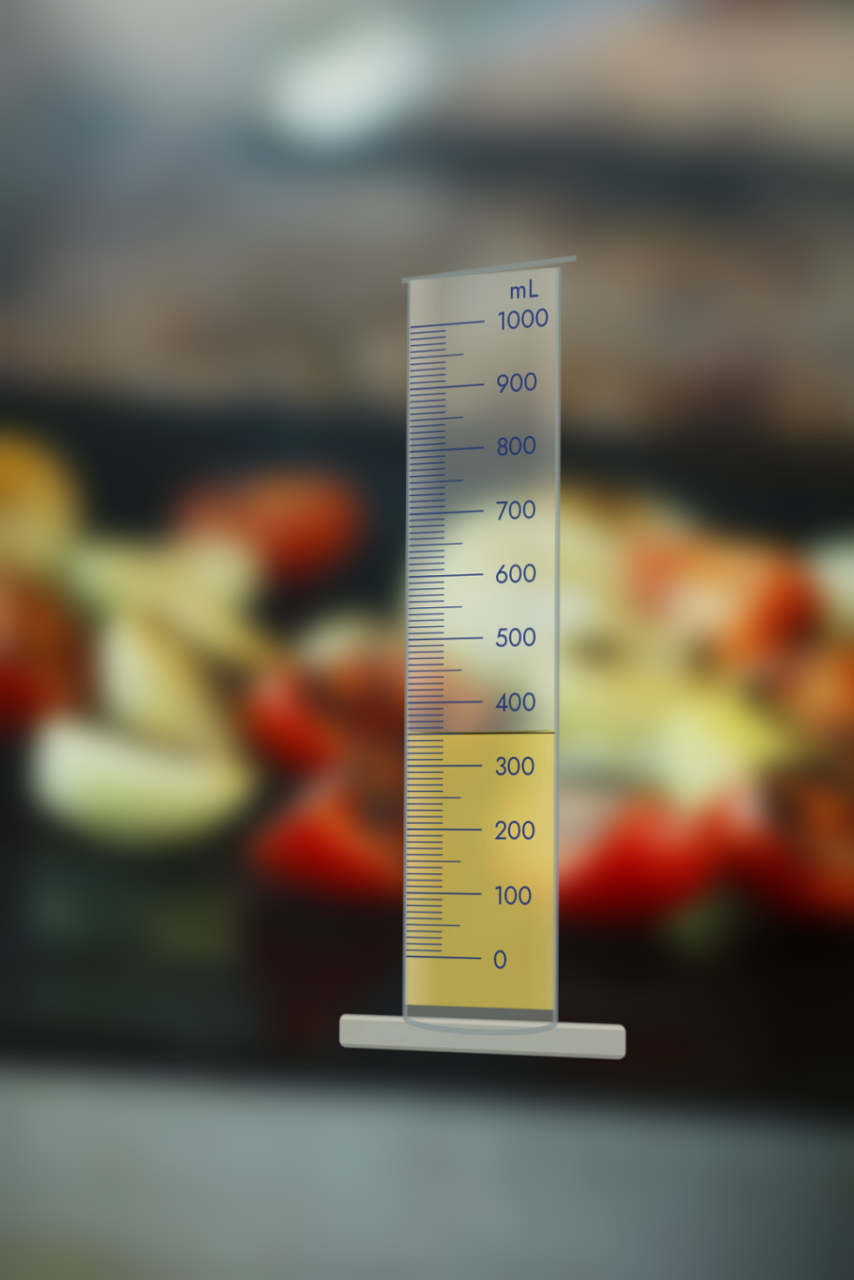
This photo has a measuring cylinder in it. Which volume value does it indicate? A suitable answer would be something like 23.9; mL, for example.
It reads 350; mL
